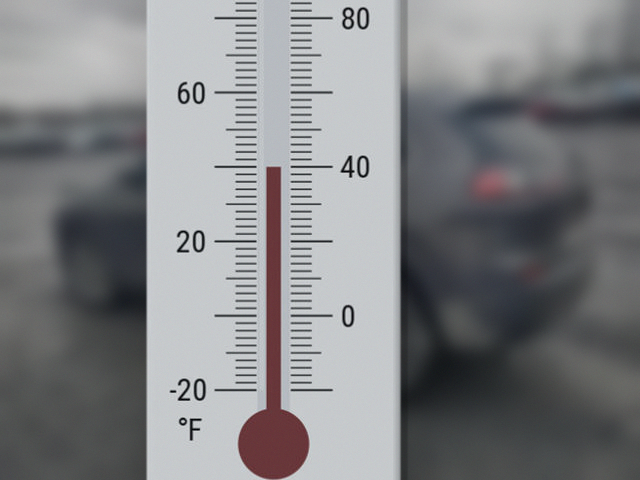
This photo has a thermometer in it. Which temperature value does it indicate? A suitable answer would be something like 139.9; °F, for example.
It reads 40; °F
